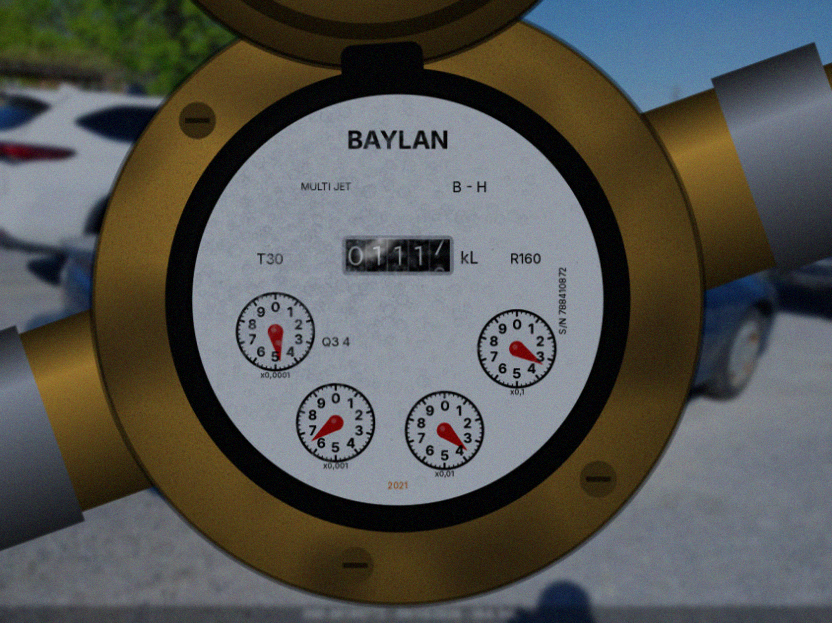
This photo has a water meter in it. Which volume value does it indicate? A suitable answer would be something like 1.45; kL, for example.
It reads 1117.3364; kL
